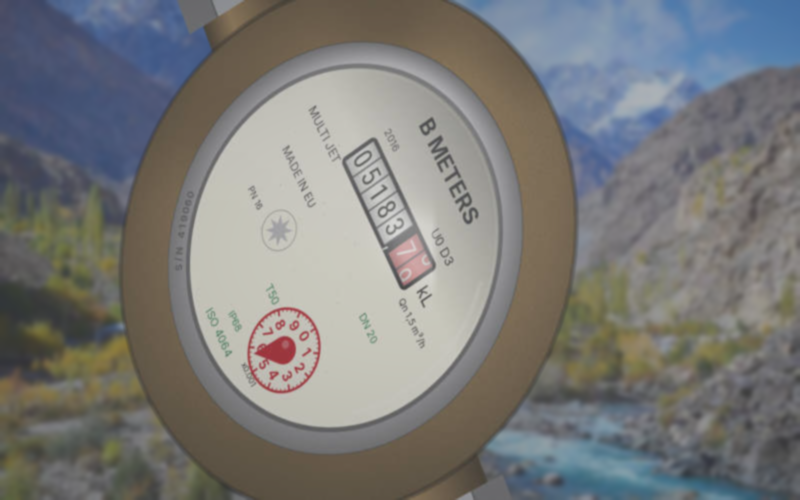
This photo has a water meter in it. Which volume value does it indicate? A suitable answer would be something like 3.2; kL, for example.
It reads 5183.785; kL
